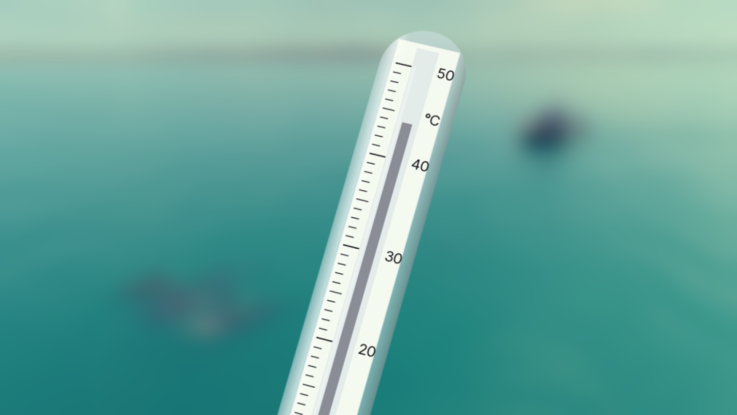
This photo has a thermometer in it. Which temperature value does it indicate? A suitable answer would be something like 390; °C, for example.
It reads 44; °C
